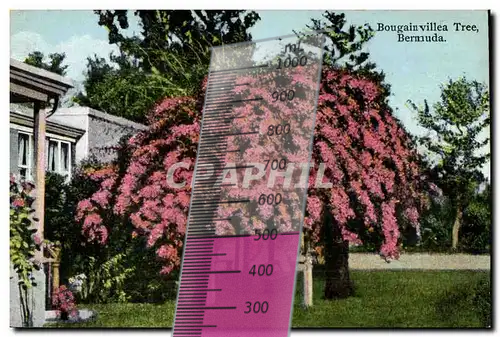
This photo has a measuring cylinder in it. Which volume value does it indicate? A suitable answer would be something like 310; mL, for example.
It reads 500; mL
